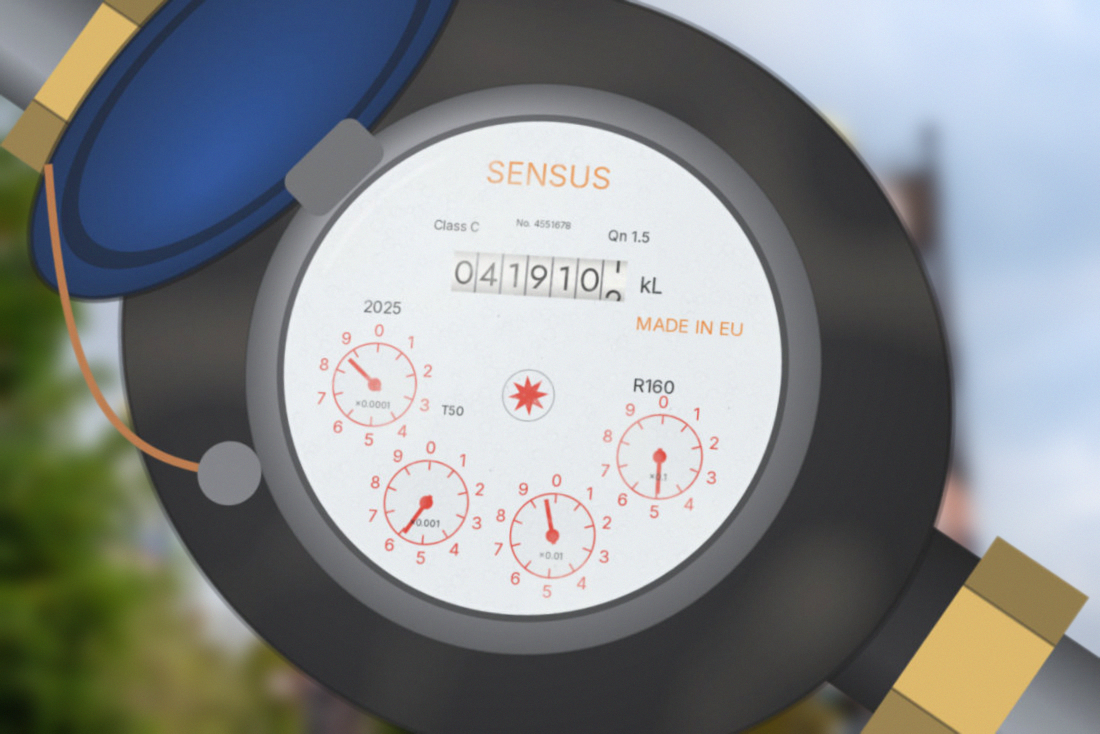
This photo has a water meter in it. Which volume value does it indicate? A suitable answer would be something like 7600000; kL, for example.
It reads 419101.4958; kL
